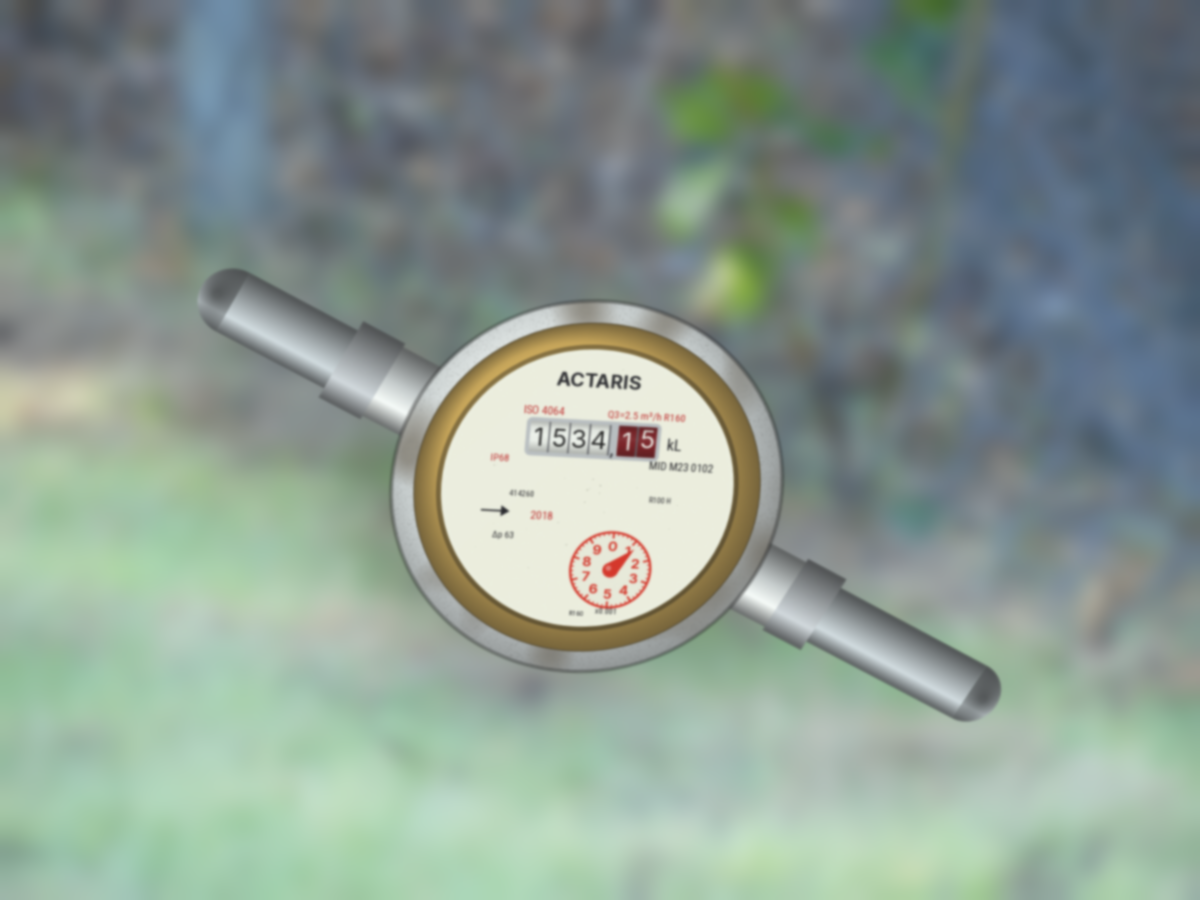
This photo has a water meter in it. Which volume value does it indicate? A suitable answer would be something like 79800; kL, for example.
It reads 1534.151; kL
